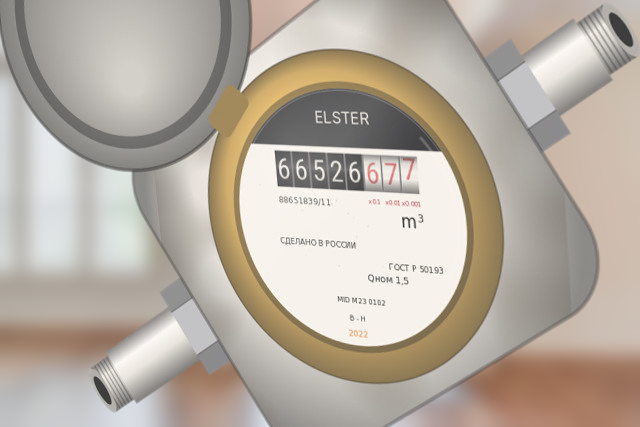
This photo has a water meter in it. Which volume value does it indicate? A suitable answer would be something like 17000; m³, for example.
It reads 66526.677; m³
